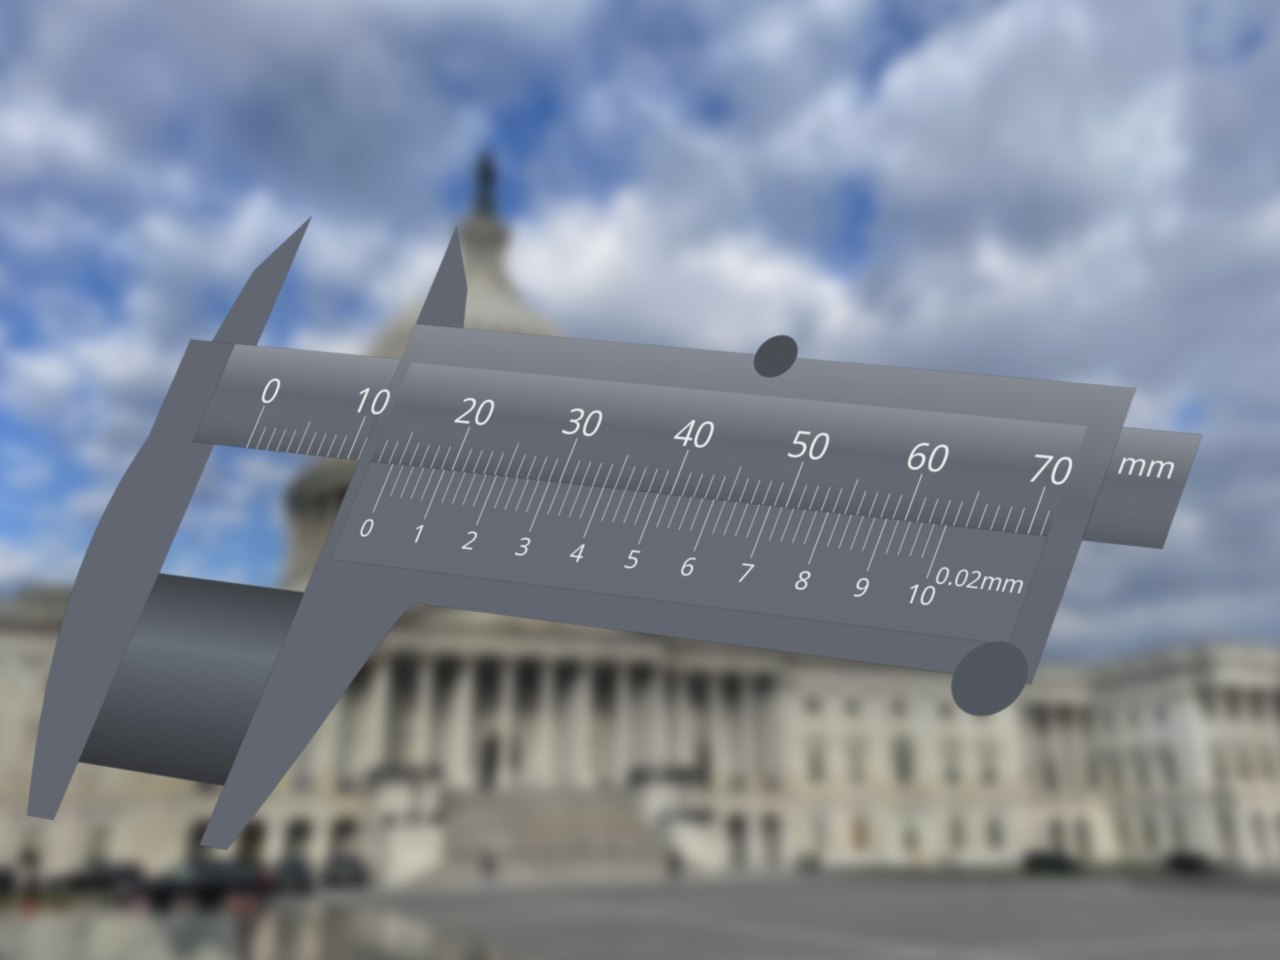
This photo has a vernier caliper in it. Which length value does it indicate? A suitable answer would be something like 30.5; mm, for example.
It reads 14.4; mm
